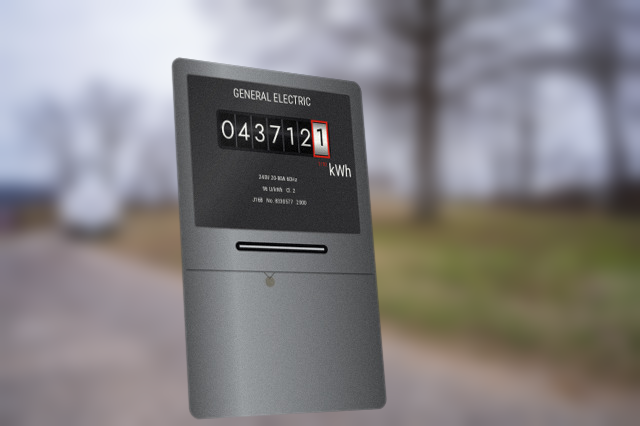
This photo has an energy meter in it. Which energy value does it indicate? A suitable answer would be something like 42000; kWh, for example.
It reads 43712.1; kWh
